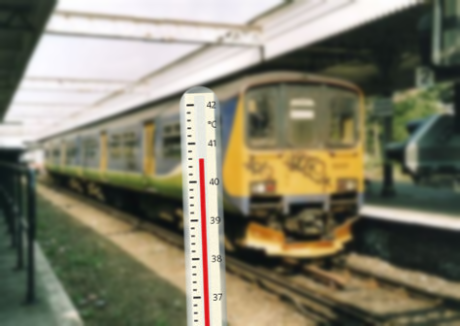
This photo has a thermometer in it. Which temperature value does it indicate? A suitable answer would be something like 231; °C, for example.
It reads 40.6; °C
